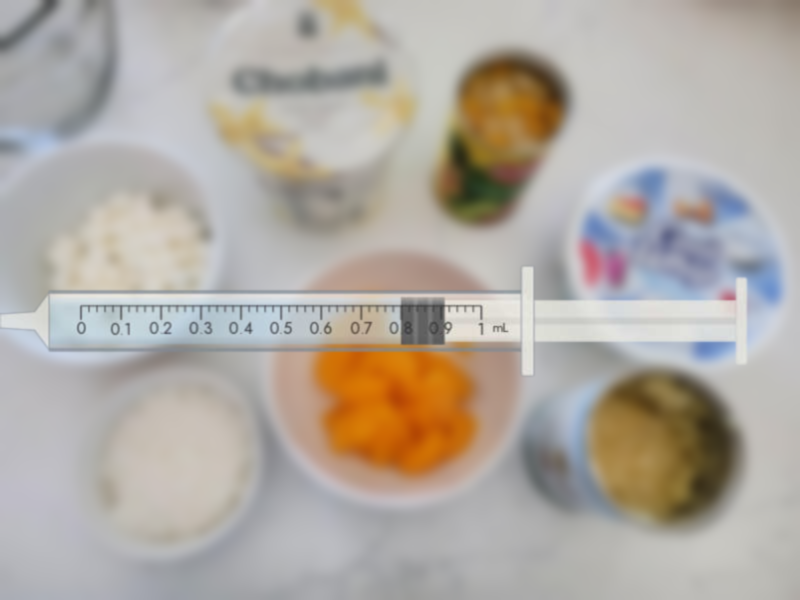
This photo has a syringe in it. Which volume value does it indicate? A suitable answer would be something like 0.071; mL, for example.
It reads 0.8; mL
